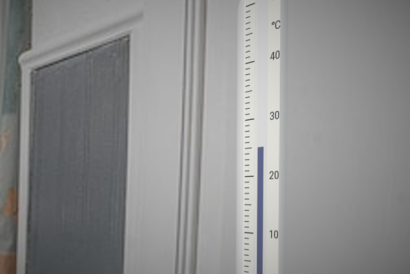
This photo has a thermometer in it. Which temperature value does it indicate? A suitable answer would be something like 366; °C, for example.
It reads 25; °C
